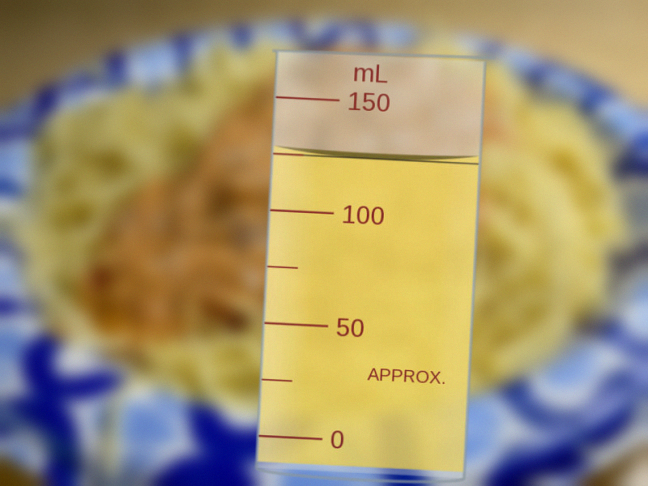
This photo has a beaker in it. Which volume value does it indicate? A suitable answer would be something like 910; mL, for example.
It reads 125; mL
